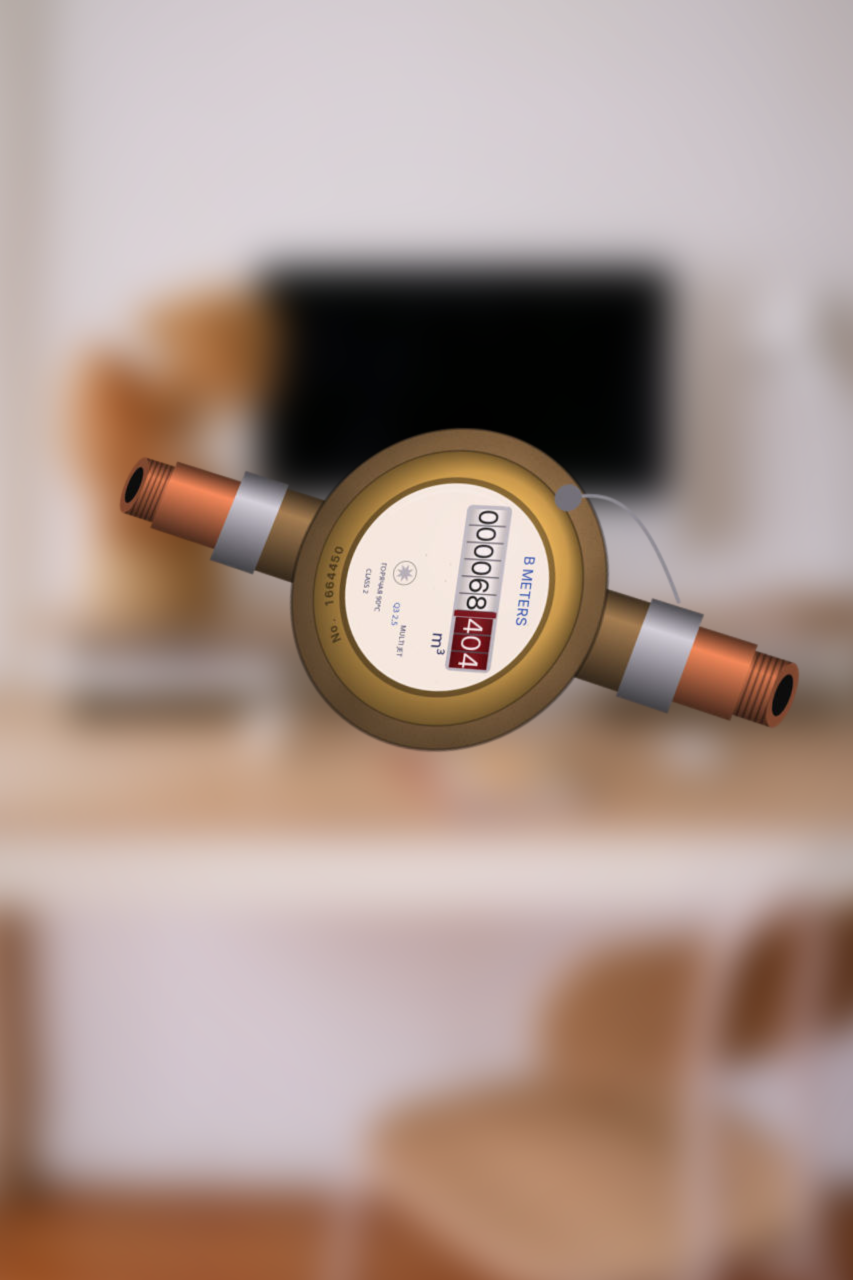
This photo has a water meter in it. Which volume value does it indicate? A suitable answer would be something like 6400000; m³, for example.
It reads 68.404; m³
